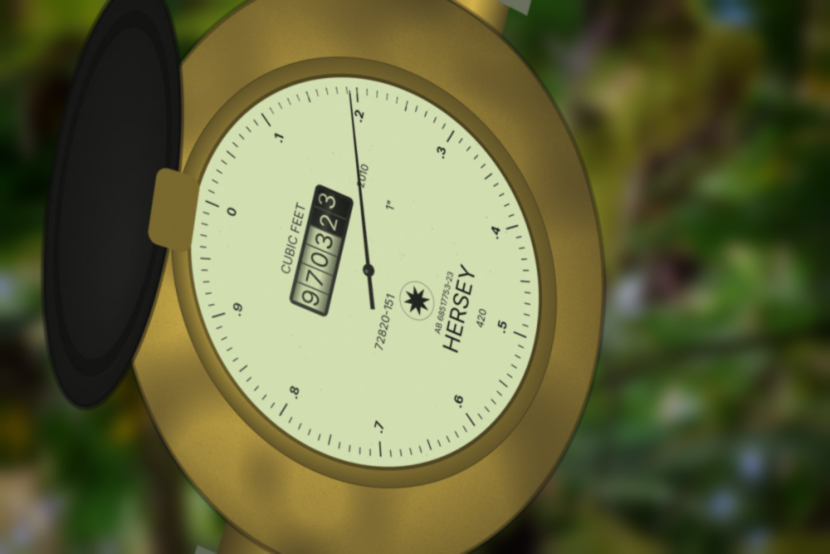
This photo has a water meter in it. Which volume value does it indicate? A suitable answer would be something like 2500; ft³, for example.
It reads 970323.19; ft³
